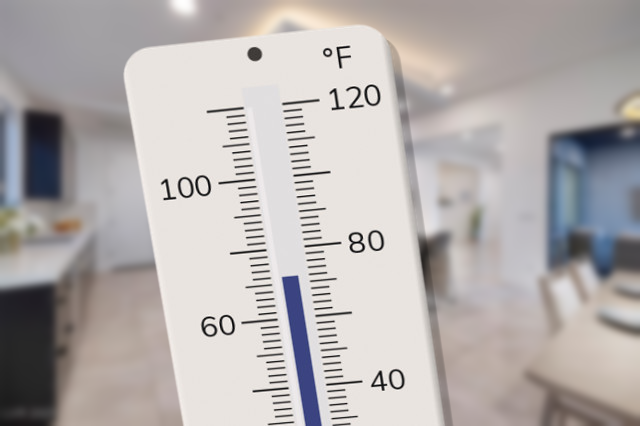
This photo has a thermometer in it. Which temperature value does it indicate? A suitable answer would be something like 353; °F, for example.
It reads 72; °F
